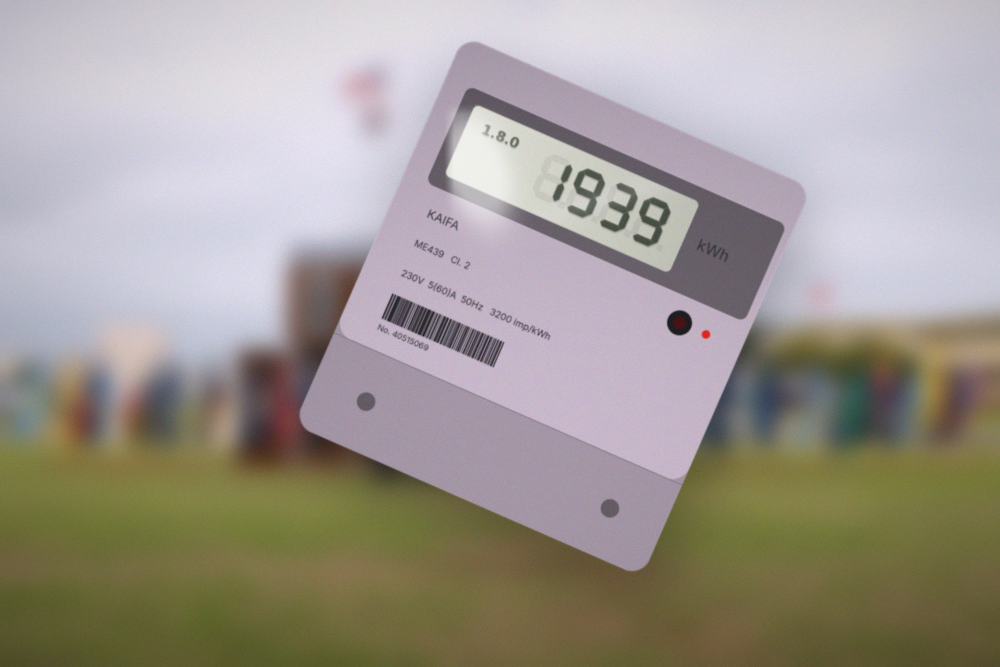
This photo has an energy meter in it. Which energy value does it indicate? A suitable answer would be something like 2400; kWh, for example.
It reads 1939; kWh
